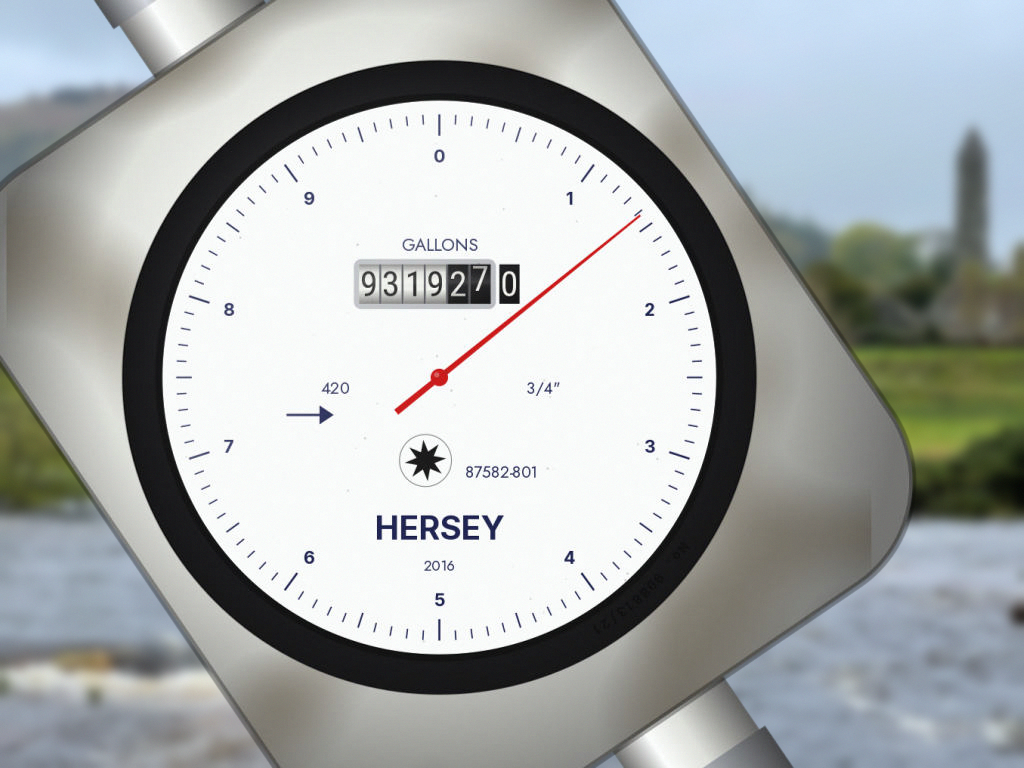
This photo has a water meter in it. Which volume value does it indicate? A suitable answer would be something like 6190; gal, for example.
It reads 9319271.4; gal
